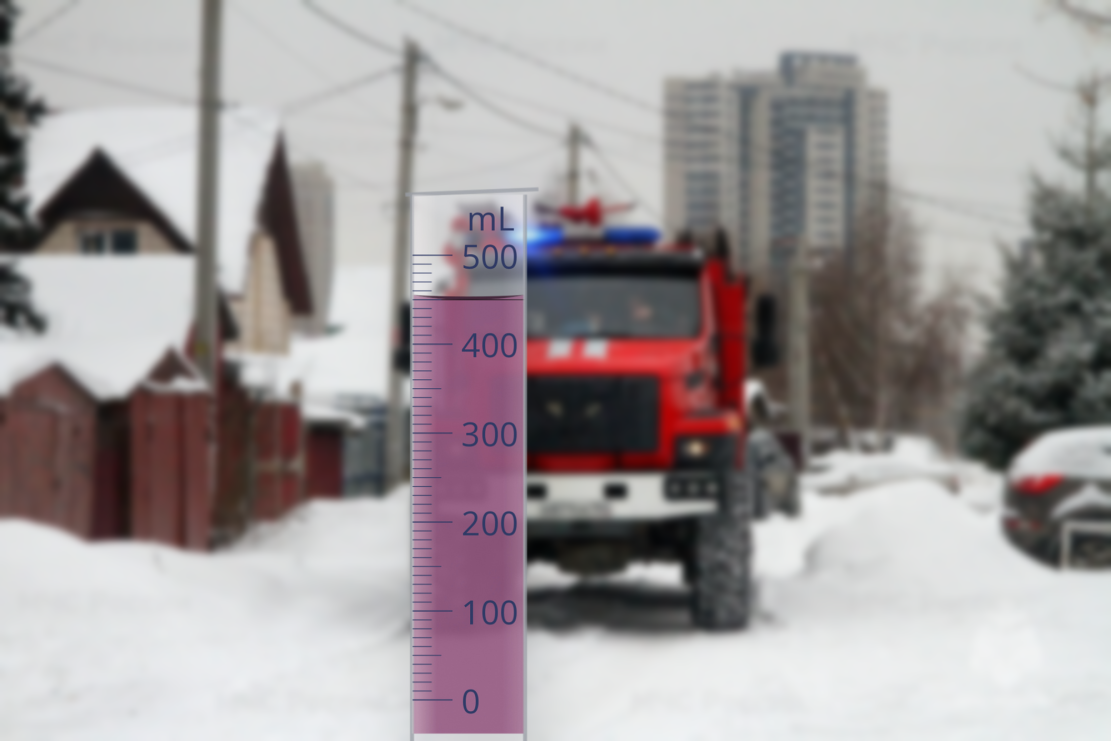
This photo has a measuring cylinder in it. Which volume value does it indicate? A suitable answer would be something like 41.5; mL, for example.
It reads 450; mL
